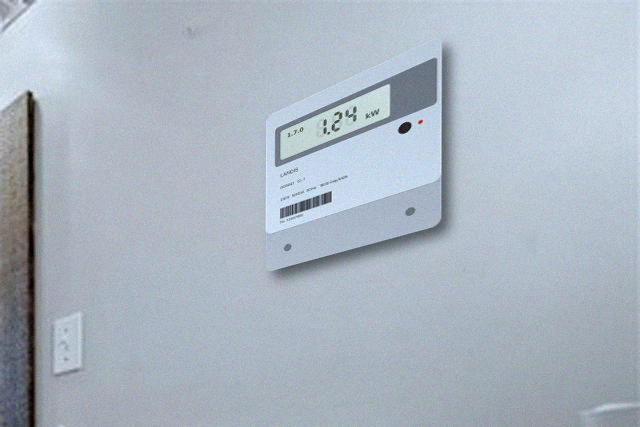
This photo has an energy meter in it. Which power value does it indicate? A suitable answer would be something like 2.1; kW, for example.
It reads 1.24; kW
